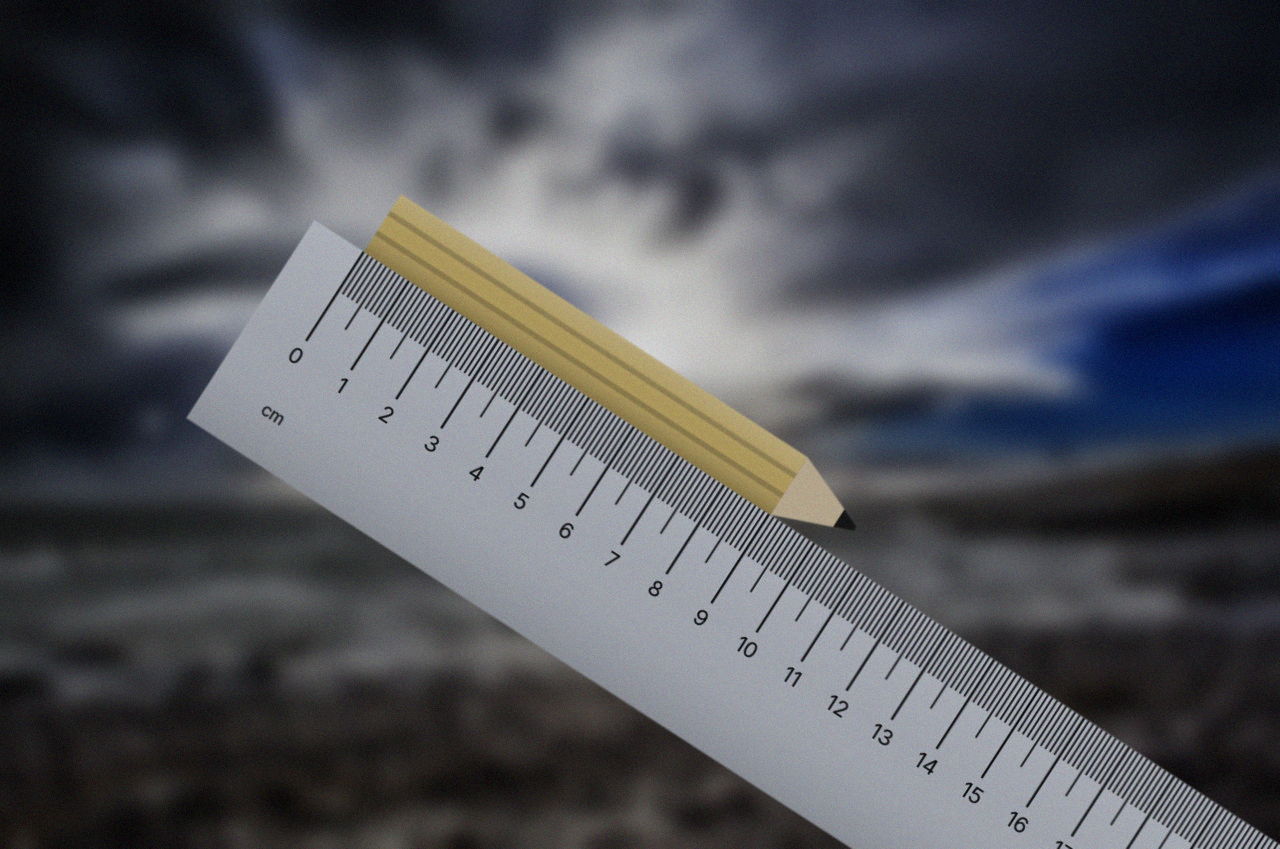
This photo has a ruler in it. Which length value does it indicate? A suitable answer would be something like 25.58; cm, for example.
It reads 10.5; cm
